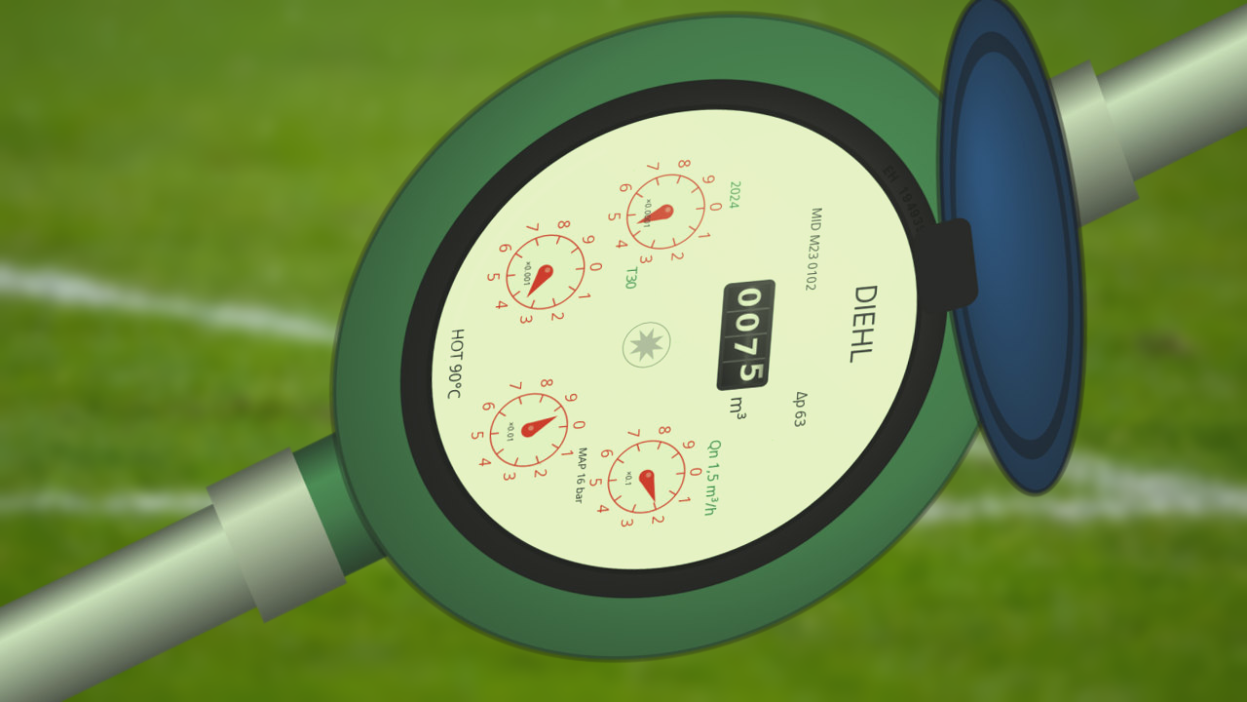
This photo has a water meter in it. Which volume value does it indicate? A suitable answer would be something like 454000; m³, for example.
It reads 75.1934; m³
